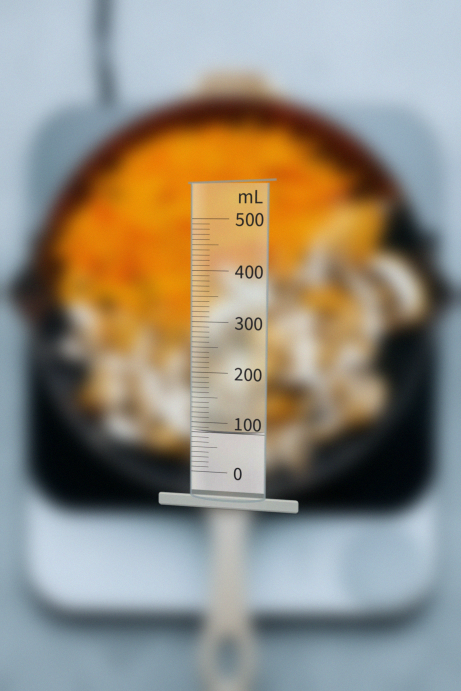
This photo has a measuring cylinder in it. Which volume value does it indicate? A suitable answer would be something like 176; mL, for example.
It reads 80; mL
